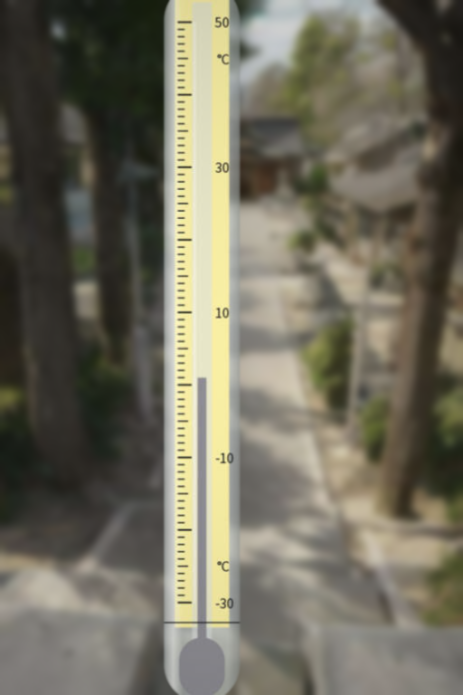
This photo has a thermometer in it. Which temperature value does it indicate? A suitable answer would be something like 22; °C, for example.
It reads 1; °C
